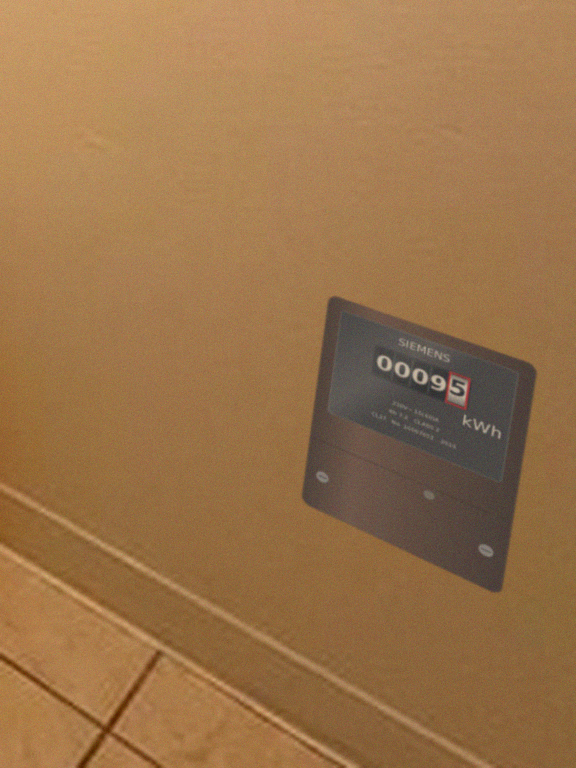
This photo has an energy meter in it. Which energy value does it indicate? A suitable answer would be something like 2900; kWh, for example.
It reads 9.5; kWh
